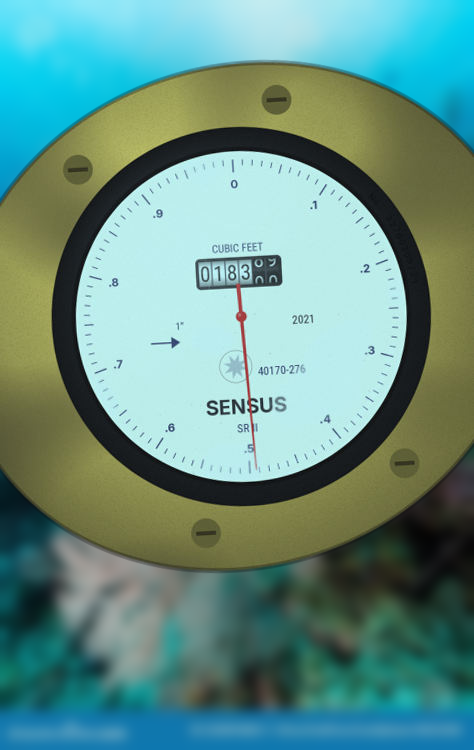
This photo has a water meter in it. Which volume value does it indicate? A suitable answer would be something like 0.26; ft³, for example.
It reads 18389.49; ft³
